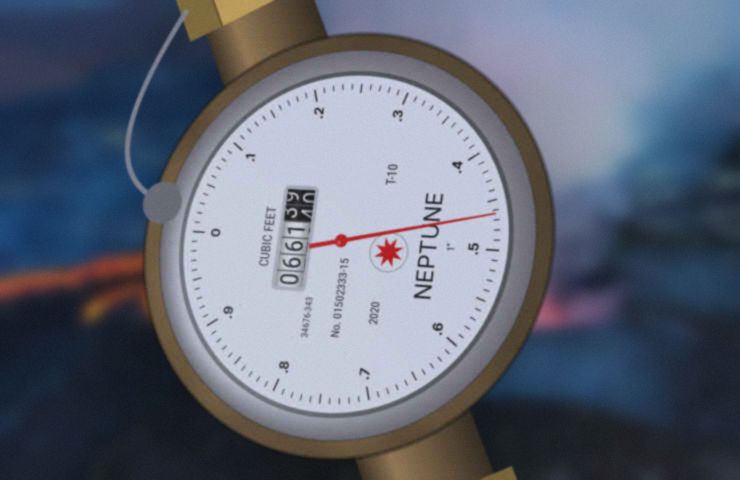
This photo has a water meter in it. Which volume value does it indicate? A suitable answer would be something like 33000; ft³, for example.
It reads 66139.46; ft³
